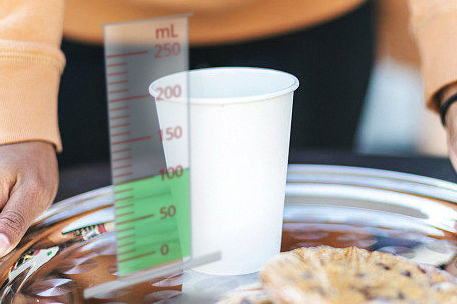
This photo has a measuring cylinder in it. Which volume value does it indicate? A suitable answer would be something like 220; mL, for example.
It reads 100; mL
